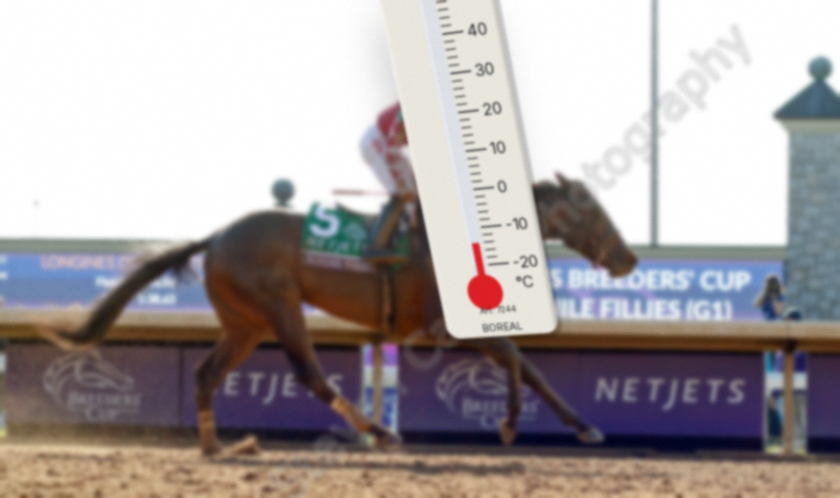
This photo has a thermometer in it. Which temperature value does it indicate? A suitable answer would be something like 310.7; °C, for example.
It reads -14; °C
